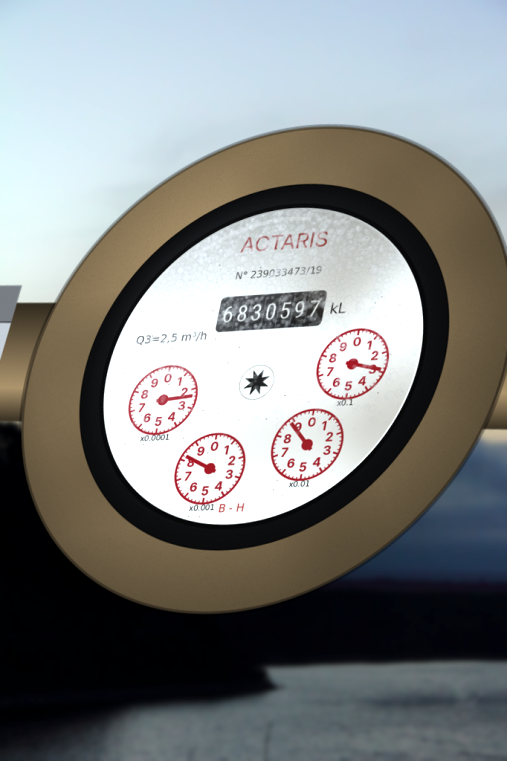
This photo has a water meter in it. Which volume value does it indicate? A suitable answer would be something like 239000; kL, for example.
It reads 6830597.2882; kL
